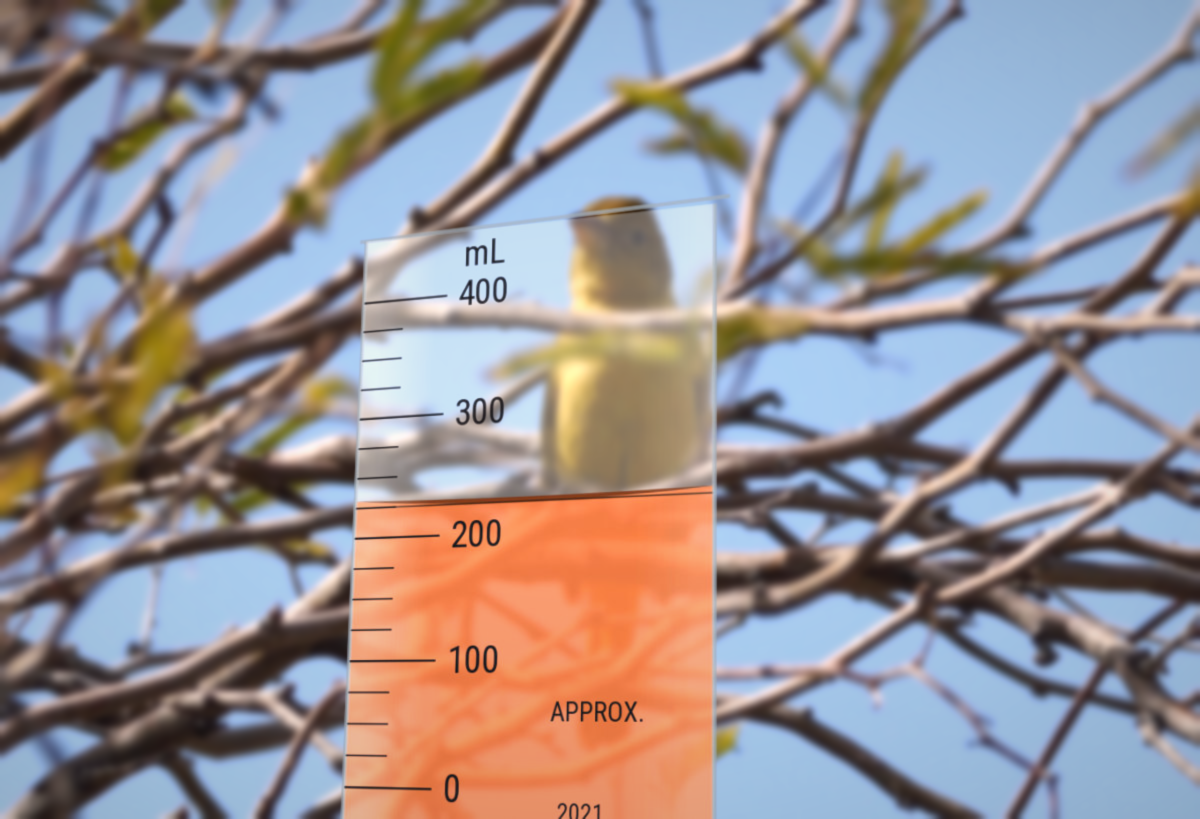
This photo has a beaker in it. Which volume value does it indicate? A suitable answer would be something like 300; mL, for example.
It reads 225; mL
